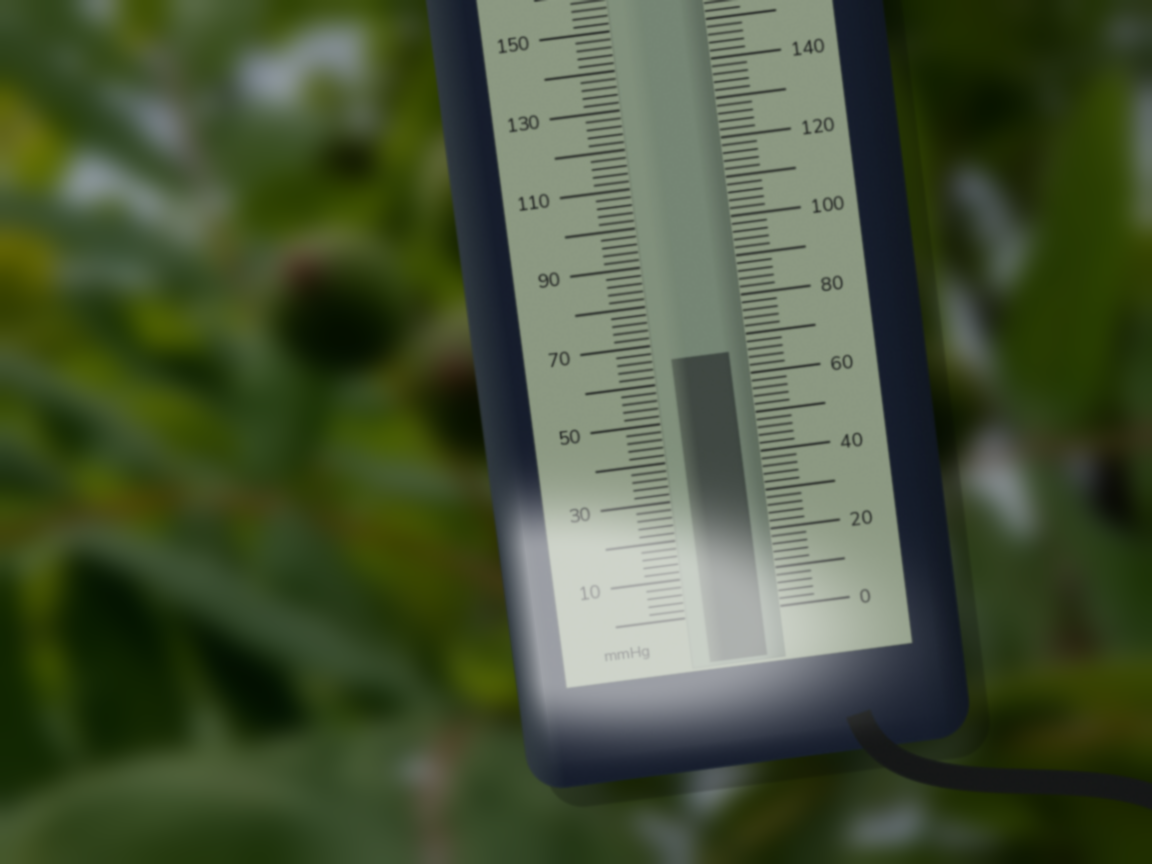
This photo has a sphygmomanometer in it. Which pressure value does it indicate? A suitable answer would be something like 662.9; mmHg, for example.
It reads 66; mmHg
